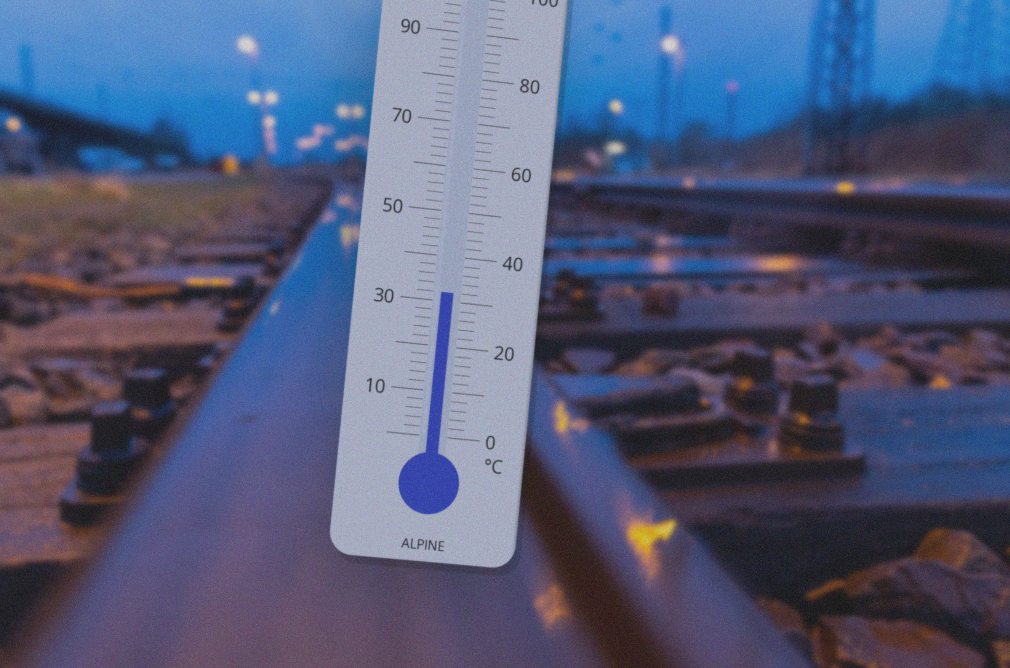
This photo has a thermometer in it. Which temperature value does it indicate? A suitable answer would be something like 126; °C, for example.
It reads 32; °C
